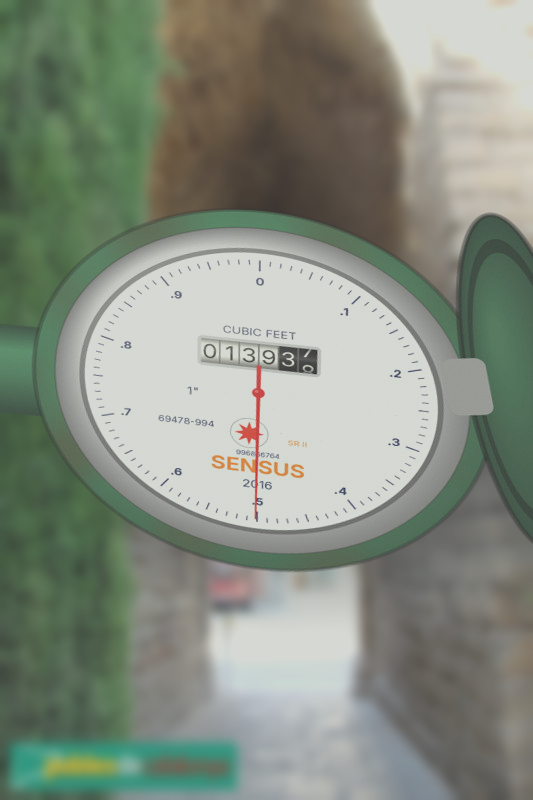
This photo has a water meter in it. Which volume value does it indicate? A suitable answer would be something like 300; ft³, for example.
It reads 13937.50; ft³
